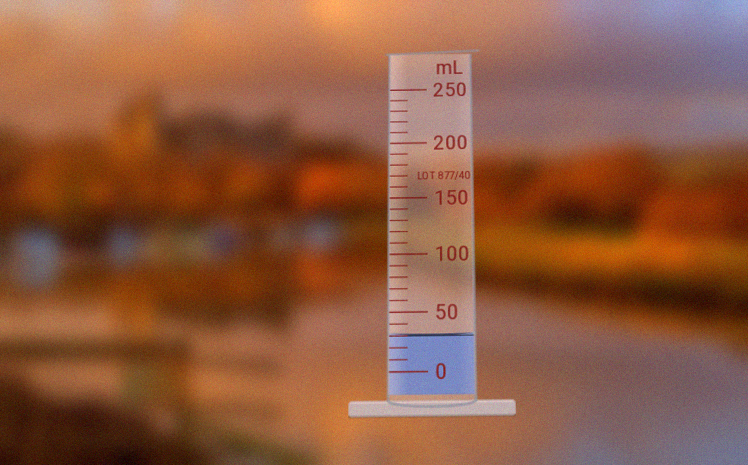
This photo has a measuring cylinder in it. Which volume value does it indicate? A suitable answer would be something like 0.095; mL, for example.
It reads 30; mL
